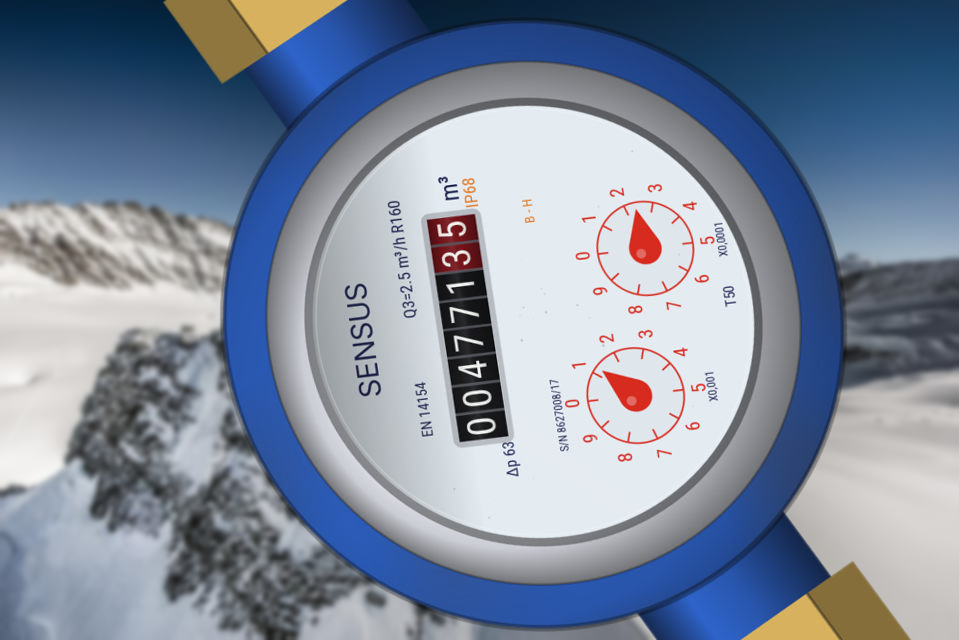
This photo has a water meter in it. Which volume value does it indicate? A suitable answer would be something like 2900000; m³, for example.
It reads 4771.3512; m³
